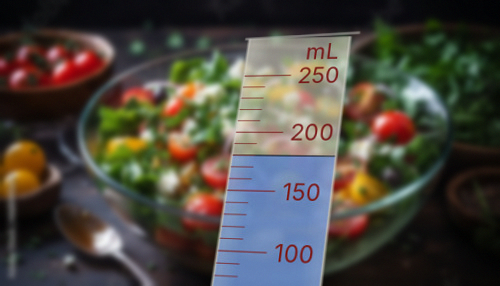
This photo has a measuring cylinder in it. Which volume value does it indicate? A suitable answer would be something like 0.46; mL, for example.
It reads 180; mL
